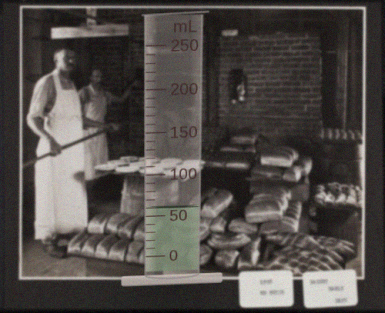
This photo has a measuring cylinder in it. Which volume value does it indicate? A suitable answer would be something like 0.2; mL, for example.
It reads 60; mL
